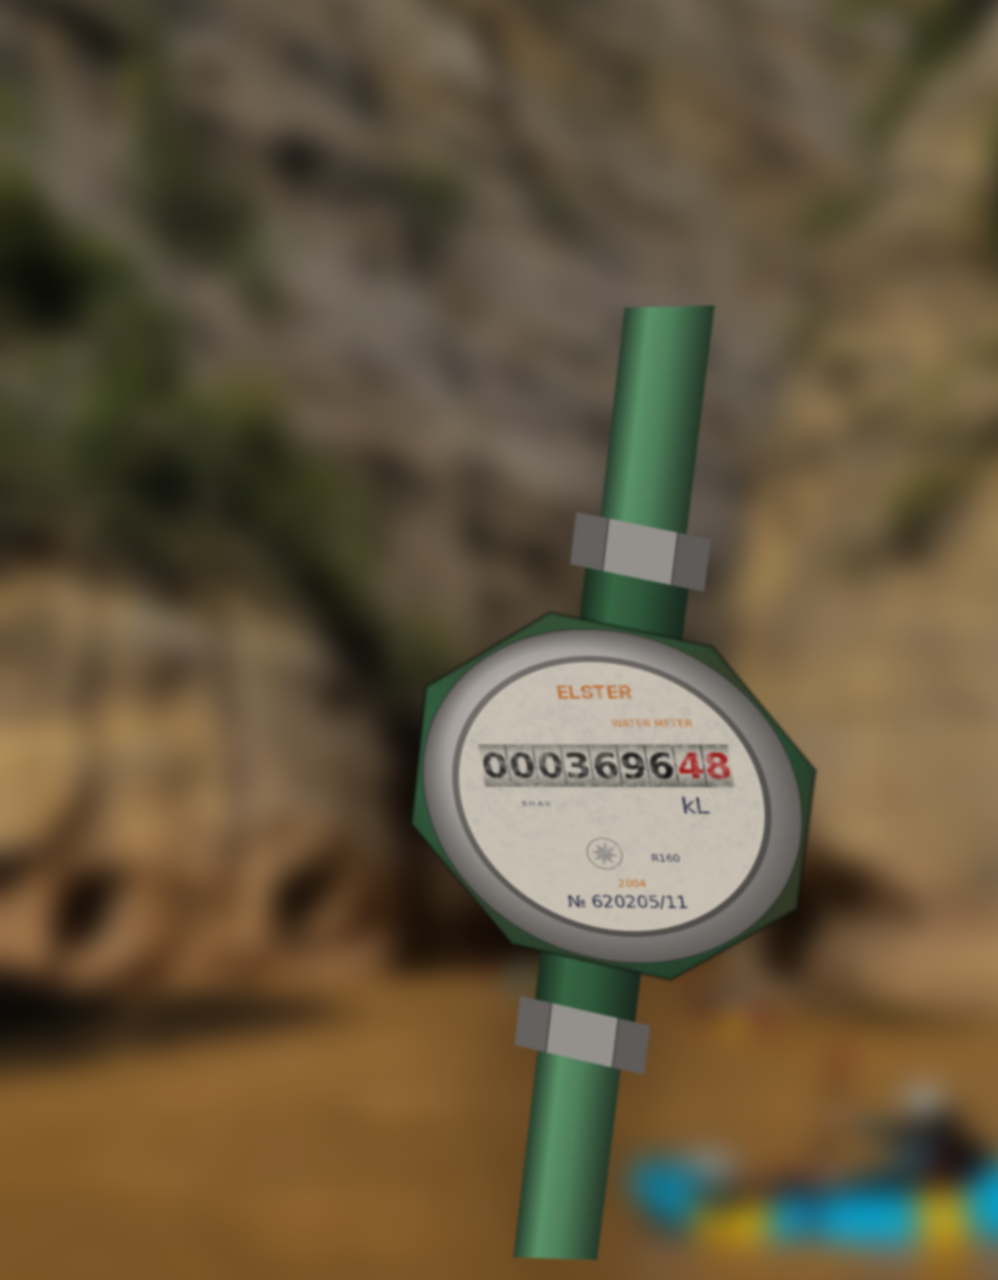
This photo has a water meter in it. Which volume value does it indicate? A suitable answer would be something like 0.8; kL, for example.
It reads 3696.48; kL
